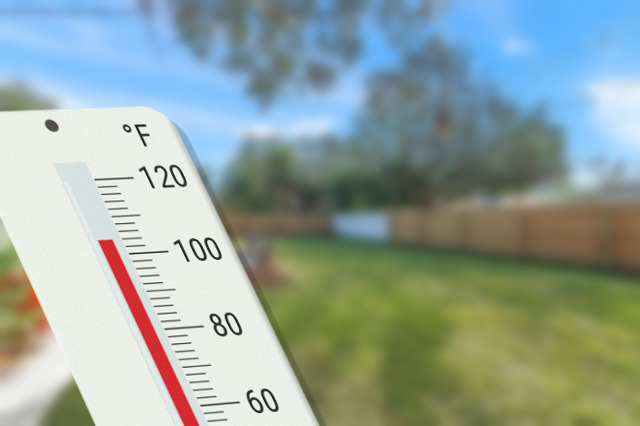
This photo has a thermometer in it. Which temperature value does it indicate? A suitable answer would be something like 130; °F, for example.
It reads 104; °F
